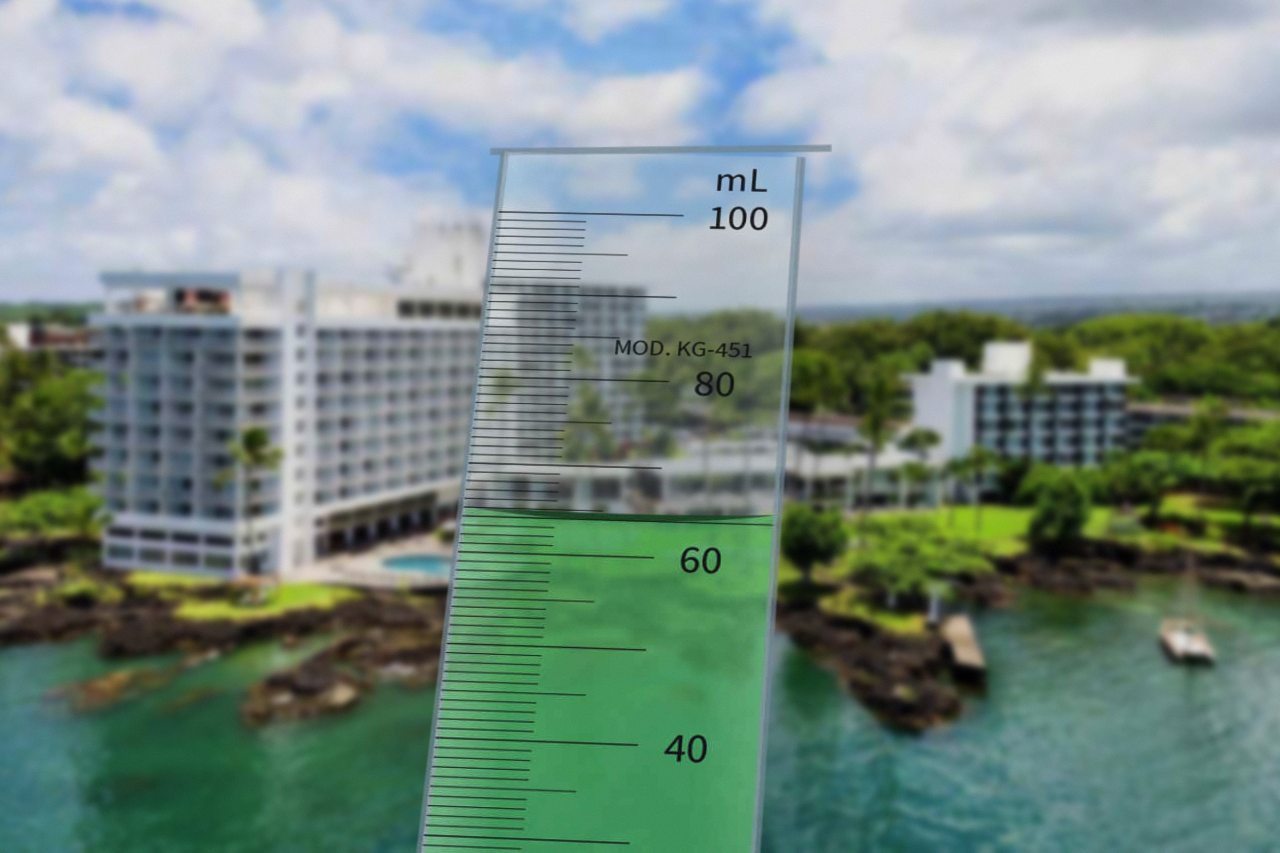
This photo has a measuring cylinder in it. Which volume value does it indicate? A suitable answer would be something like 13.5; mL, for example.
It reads 64; mL
